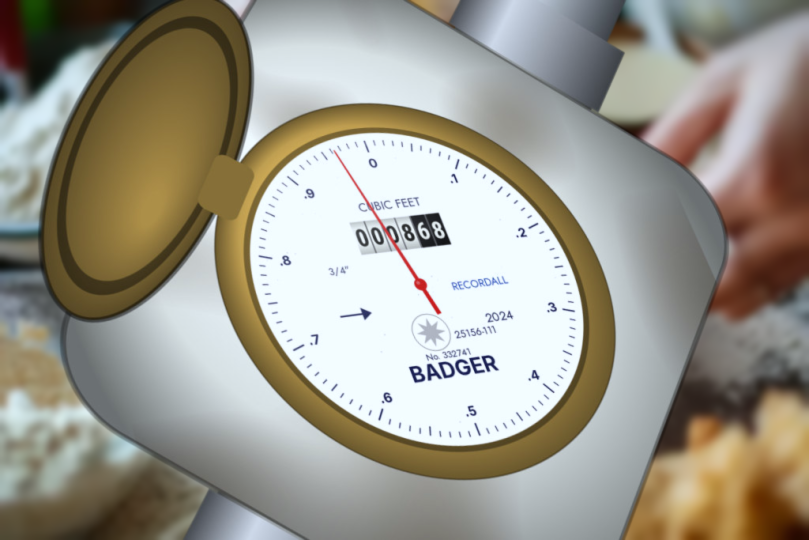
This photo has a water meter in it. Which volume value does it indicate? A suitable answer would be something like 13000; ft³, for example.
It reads 867.96; ft³
